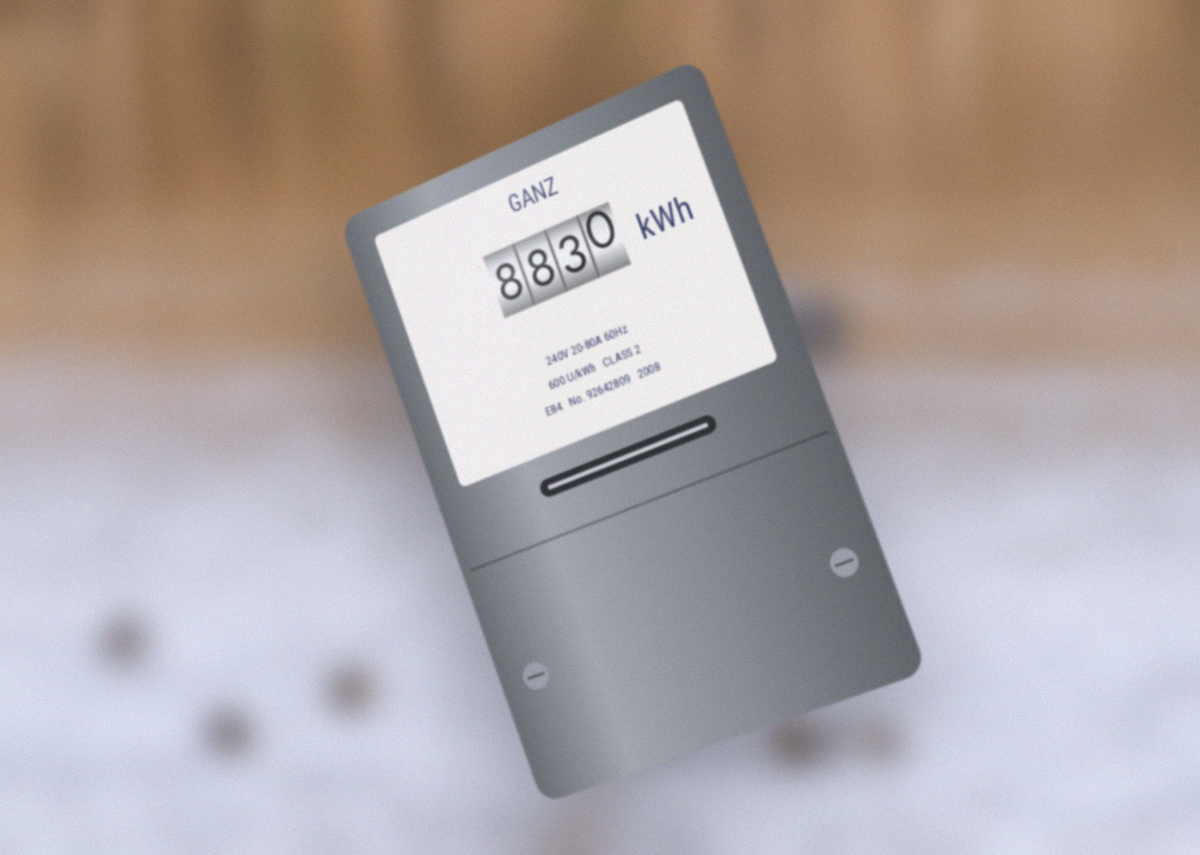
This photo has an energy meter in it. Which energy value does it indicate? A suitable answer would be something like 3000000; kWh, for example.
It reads 8830; kWh
